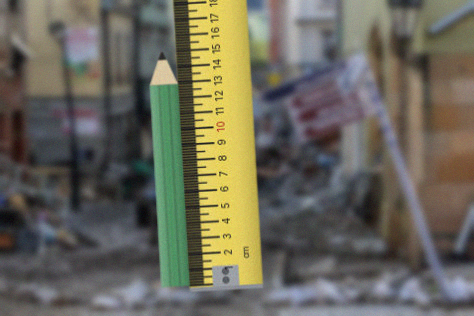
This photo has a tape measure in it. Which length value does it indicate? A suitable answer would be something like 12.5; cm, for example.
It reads 15; cm
